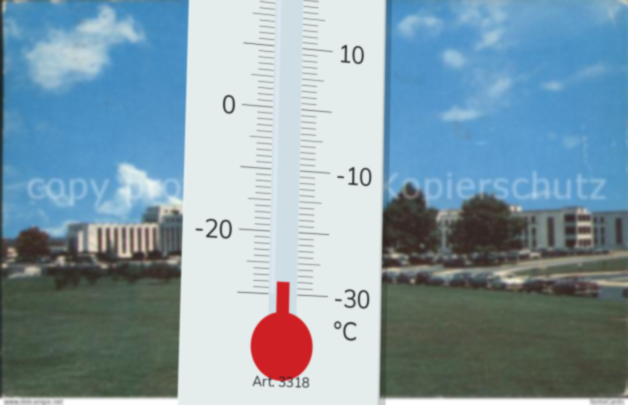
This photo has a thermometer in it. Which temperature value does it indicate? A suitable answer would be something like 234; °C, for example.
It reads -28; °C
